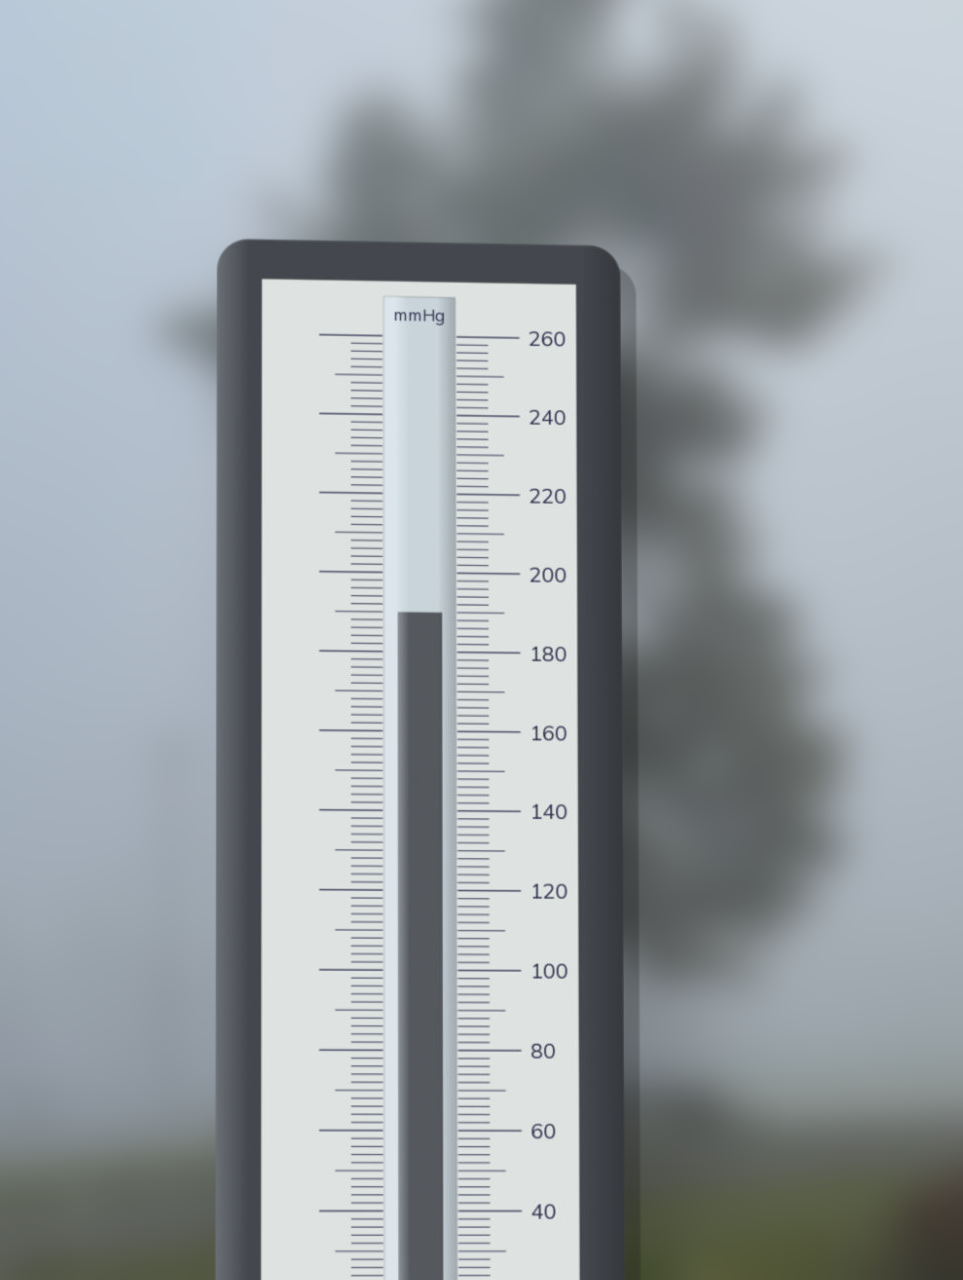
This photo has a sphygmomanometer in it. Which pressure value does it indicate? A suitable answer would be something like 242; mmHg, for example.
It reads 190; mmHg
